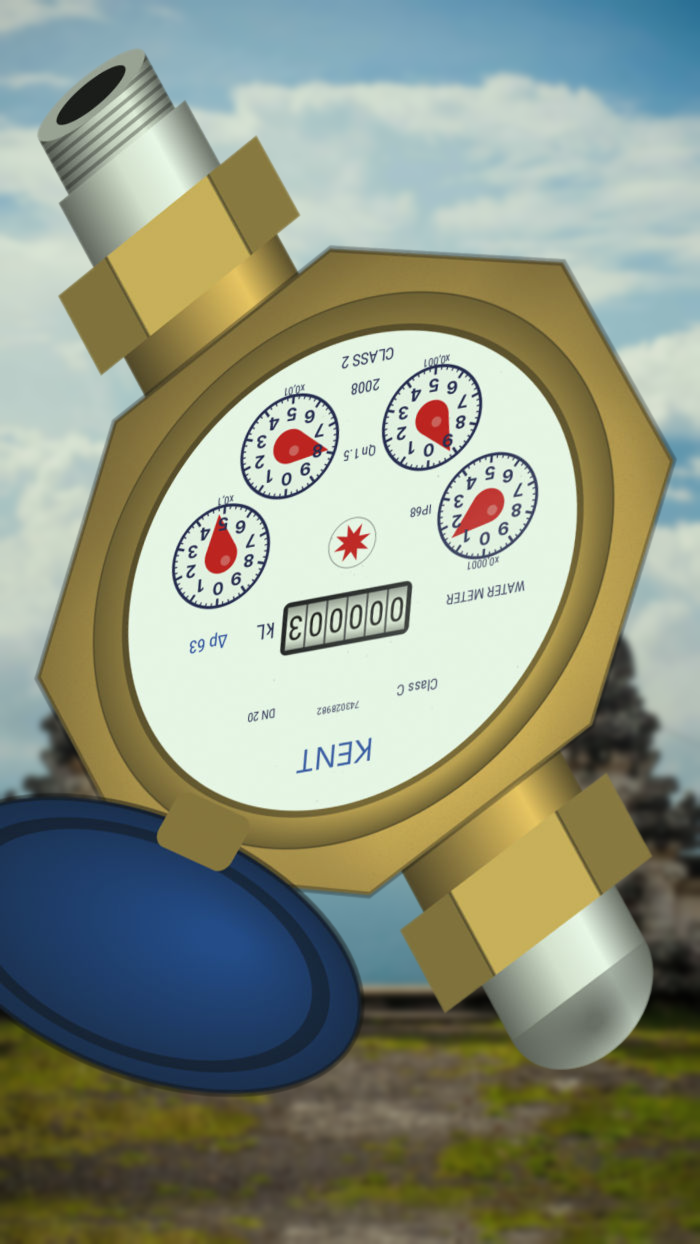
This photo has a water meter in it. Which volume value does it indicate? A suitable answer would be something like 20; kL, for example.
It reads 3.4791; kL
